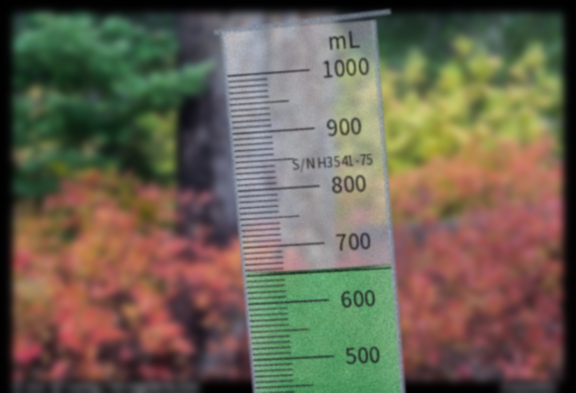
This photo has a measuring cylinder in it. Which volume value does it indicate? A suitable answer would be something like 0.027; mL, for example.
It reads 650; mL
